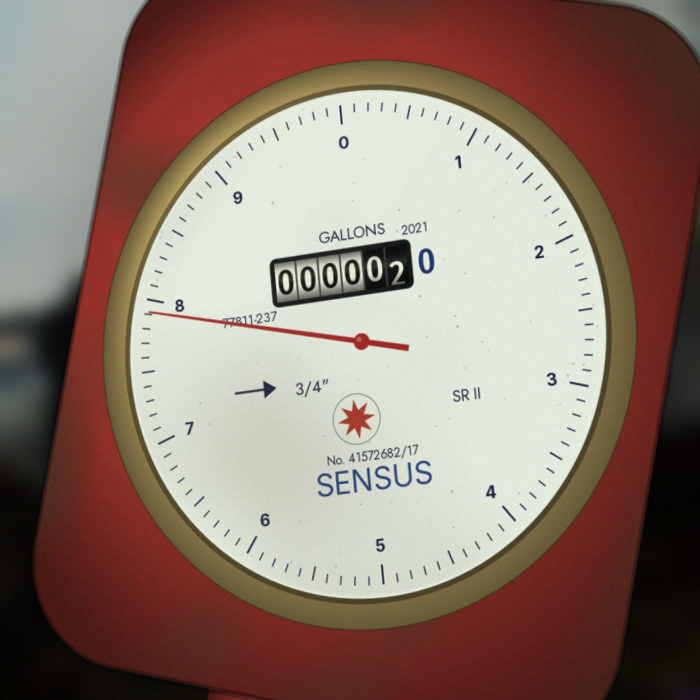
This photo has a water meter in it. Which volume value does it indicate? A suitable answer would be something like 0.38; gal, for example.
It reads 17.9; gal
